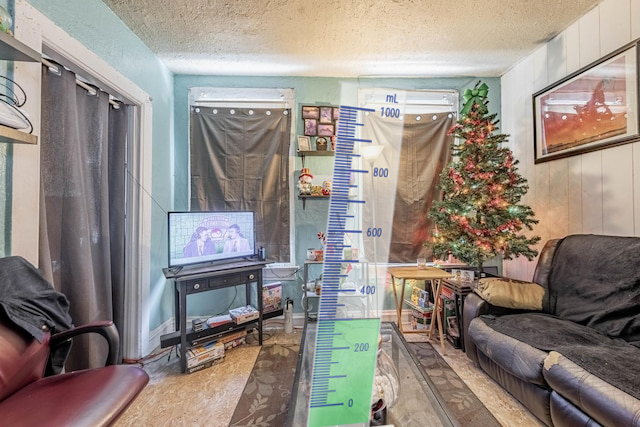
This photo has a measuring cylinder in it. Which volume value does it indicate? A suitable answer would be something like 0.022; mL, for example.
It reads 300; mL
